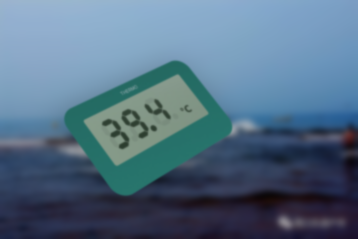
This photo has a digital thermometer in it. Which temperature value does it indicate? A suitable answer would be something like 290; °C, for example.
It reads 39.4; °C
